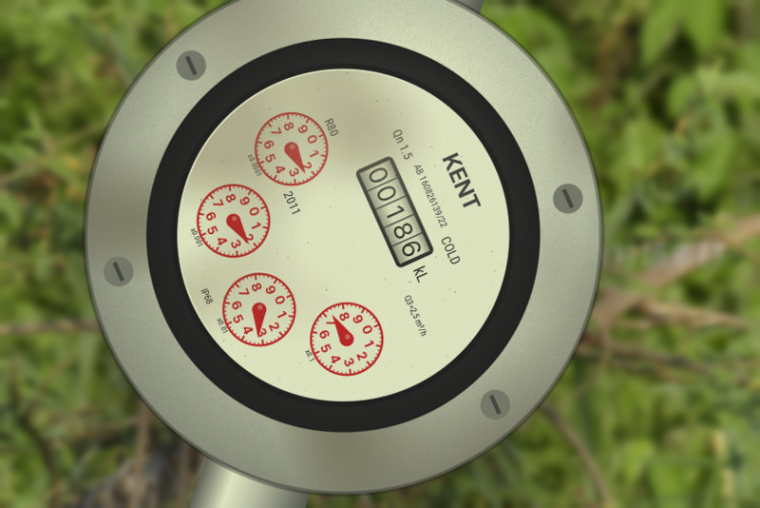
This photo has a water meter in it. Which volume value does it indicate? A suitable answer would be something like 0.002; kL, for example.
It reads 186.7322; kL
